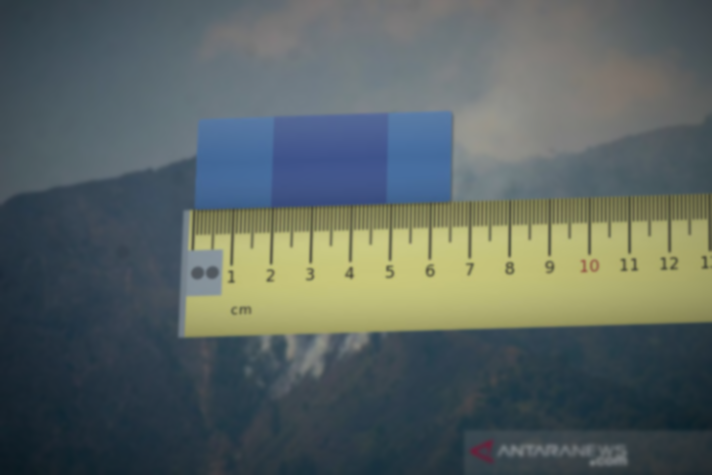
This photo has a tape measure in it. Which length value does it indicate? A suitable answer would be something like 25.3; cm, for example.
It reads 6.5; cm
